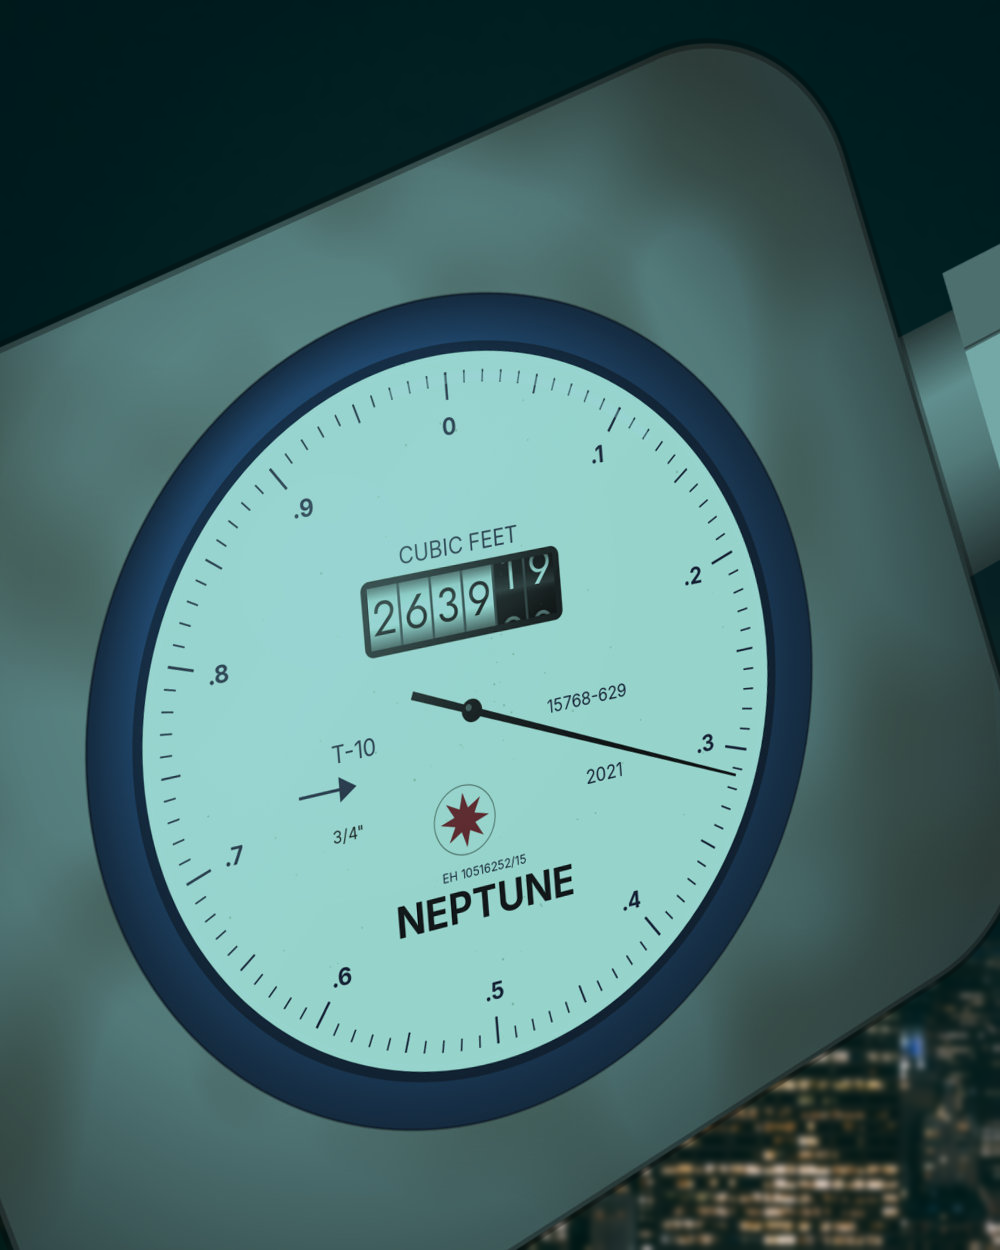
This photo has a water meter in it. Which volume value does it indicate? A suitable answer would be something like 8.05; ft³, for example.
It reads 263919.31; ft³
